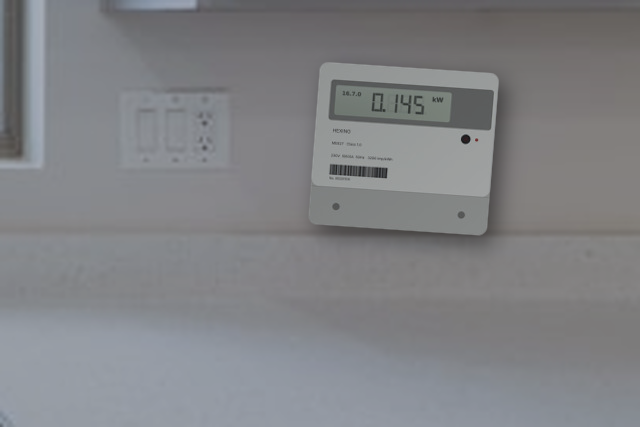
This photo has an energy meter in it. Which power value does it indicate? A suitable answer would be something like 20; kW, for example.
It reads 0.145; kW
